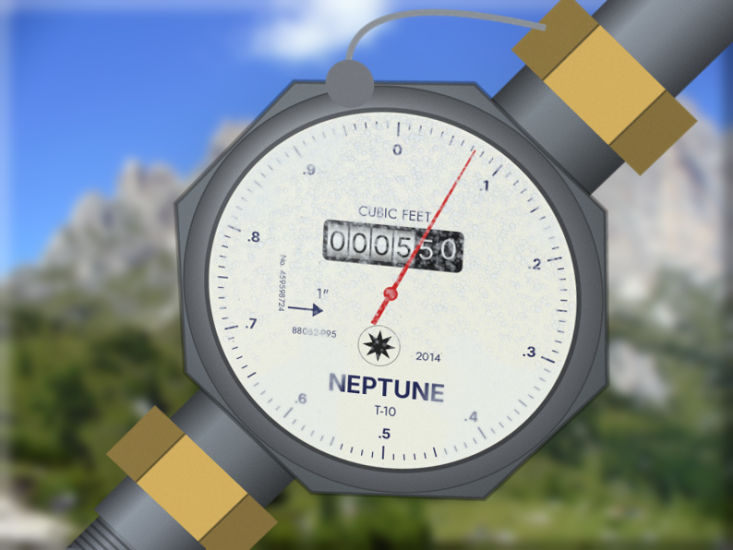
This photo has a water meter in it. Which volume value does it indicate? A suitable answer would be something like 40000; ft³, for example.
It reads 550.07; ft³
